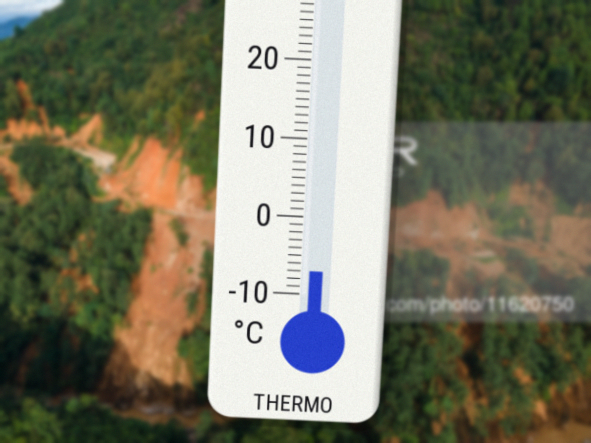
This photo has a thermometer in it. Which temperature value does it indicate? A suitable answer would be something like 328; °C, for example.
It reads -7; °C
